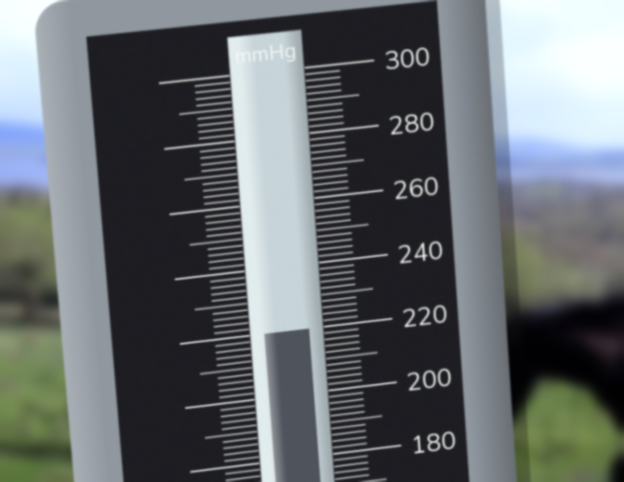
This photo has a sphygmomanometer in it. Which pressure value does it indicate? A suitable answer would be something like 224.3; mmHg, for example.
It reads 220; mmHg
